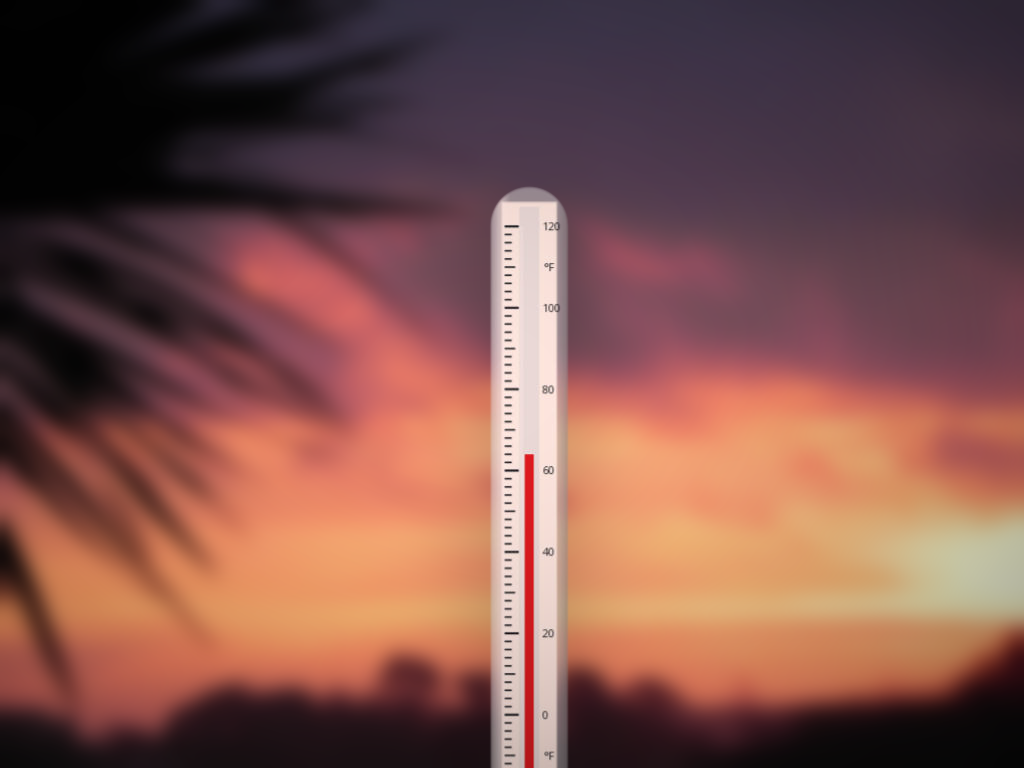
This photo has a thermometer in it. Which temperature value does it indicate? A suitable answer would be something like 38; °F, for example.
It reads 64; °F
